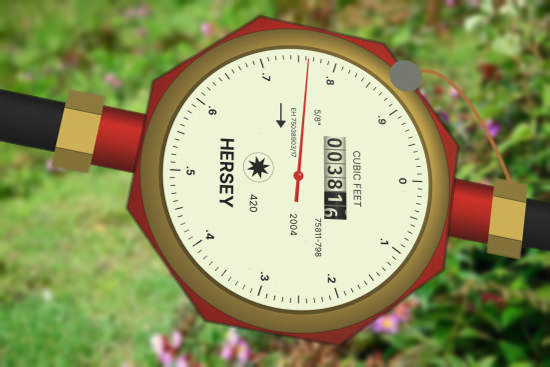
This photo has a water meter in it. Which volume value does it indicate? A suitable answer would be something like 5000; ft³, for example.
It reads 3815.76; ft³
